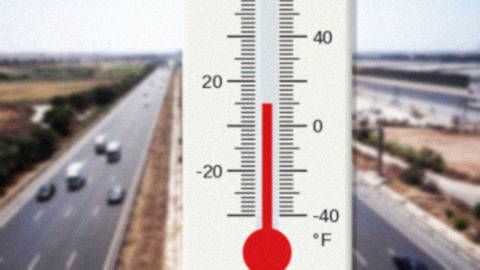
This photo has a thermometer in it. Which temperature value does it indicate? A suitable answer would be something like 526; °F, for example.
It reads 10; °F
